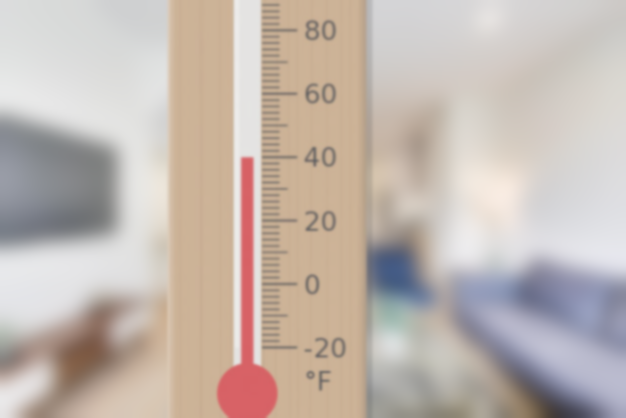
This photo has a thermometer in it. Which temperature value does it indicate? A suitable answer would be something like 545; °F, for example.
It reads 40; °F
